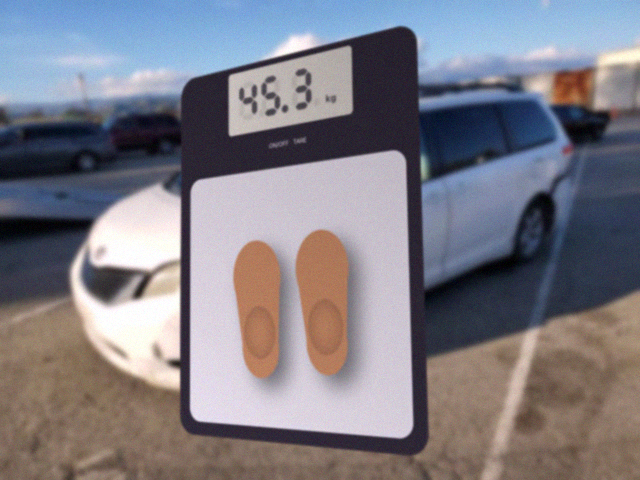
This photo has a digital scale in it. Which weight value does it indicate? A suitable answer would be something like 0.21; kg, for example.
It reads 45.3; kg
